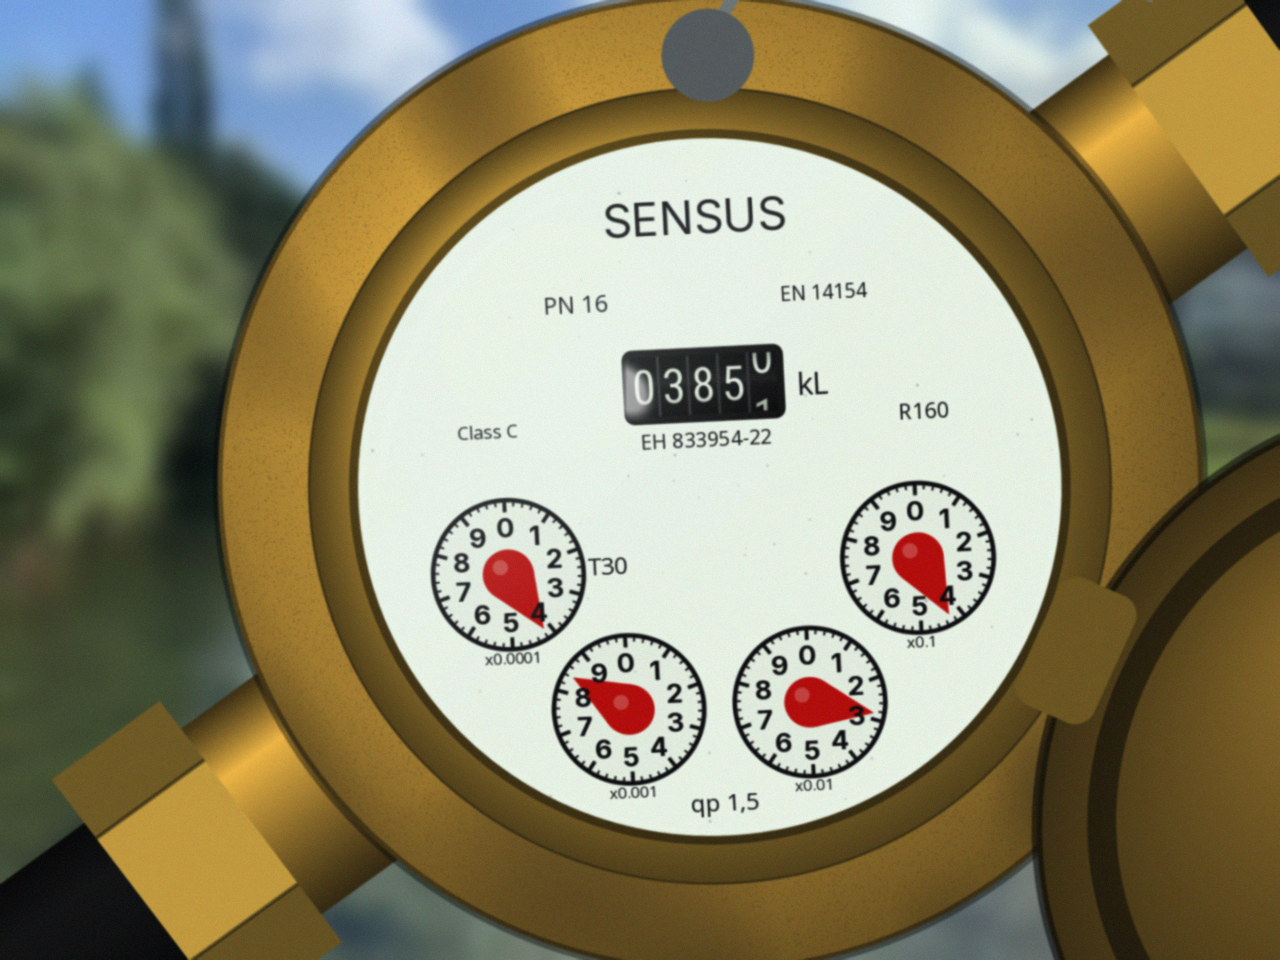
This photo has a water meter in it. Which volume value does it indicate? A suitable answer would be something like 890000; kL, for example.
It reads 3850.4284; kL
